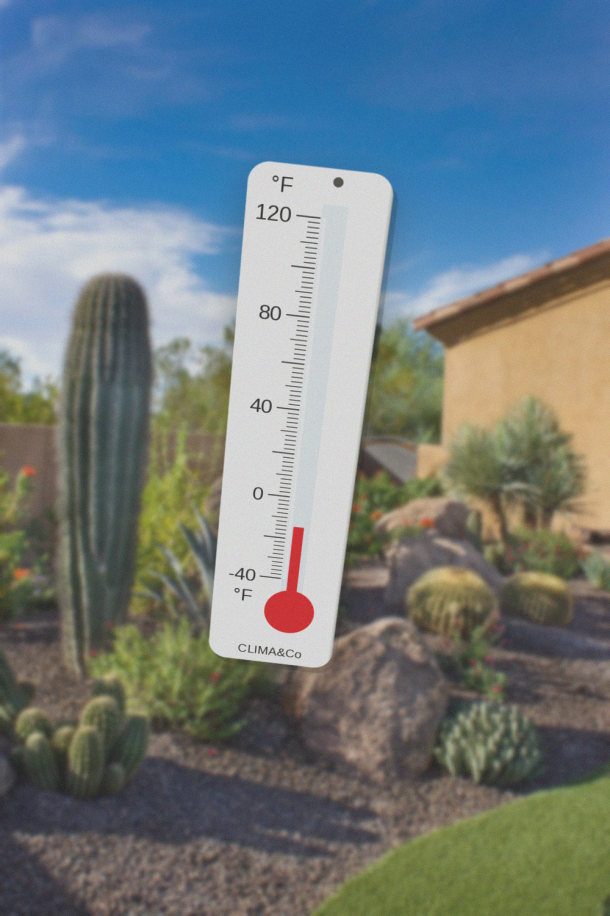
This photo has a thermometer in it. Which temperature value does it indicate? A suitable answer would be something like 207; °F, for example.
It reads -14; °F
